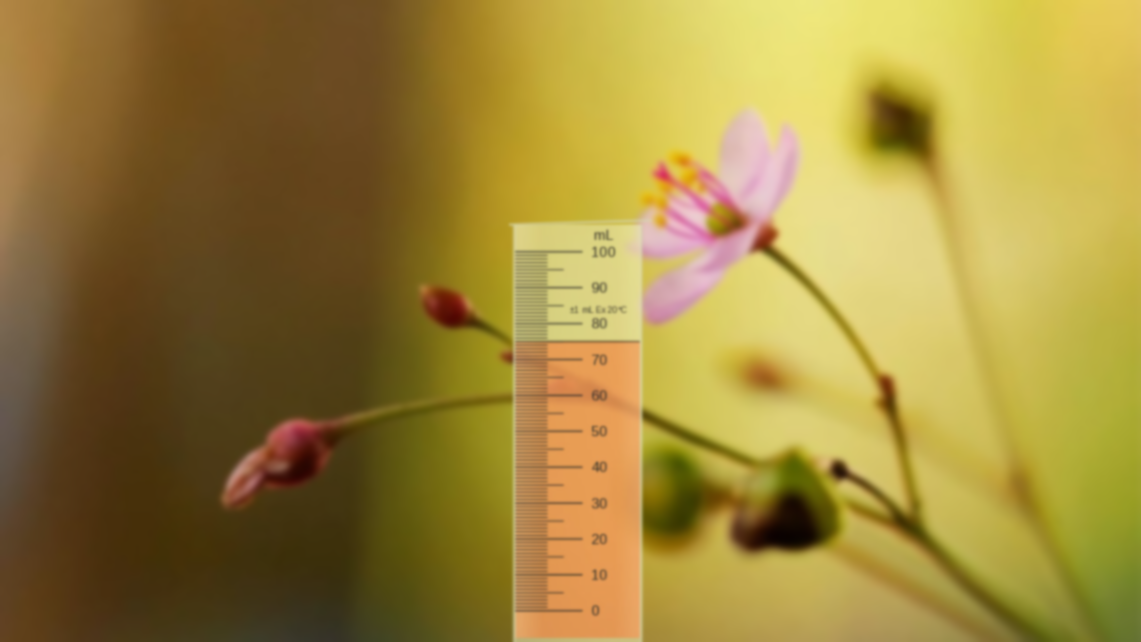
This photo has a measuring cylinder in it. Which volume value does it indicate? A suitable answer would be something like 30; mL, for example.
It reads 75; mL
